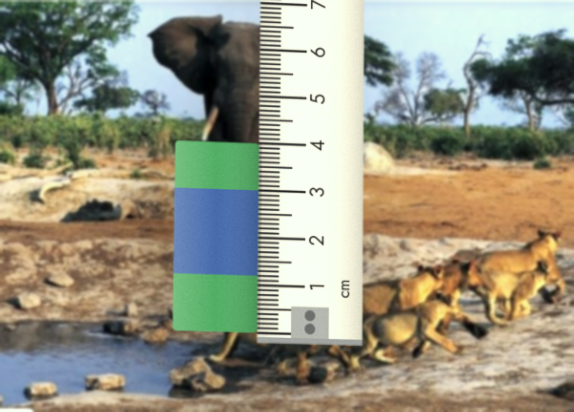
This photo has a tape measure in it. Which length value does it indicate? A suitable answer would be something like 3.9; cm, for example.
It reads 4; cm
